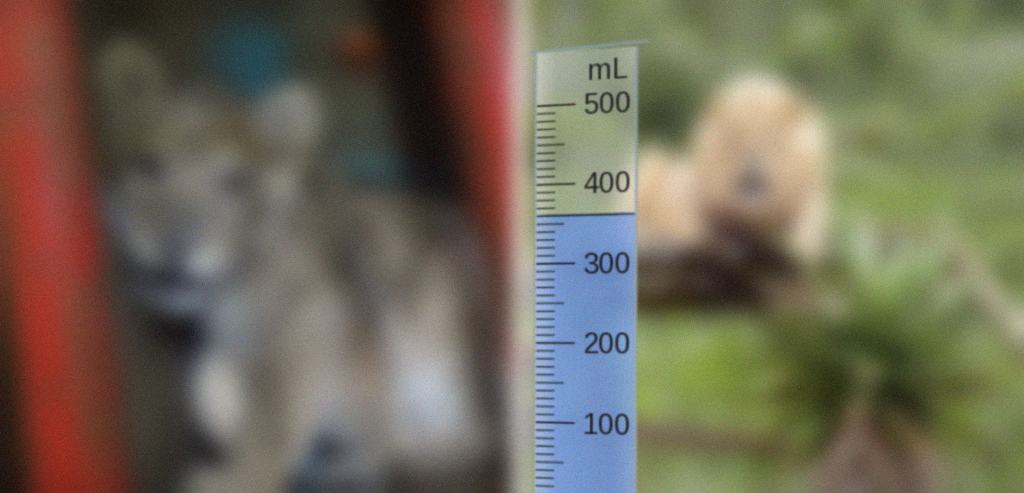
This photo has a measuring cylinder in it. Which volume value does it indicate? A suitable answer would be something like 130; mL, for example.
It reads 360; mL
